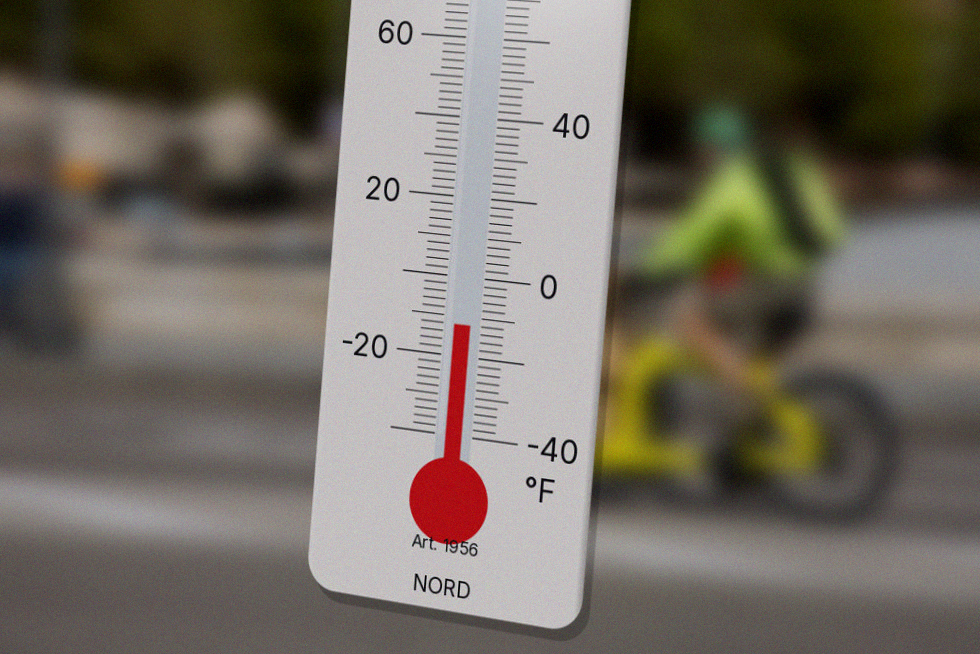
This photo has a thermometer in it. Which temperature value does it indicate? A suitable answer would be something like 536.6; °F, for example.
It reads -12; °F
